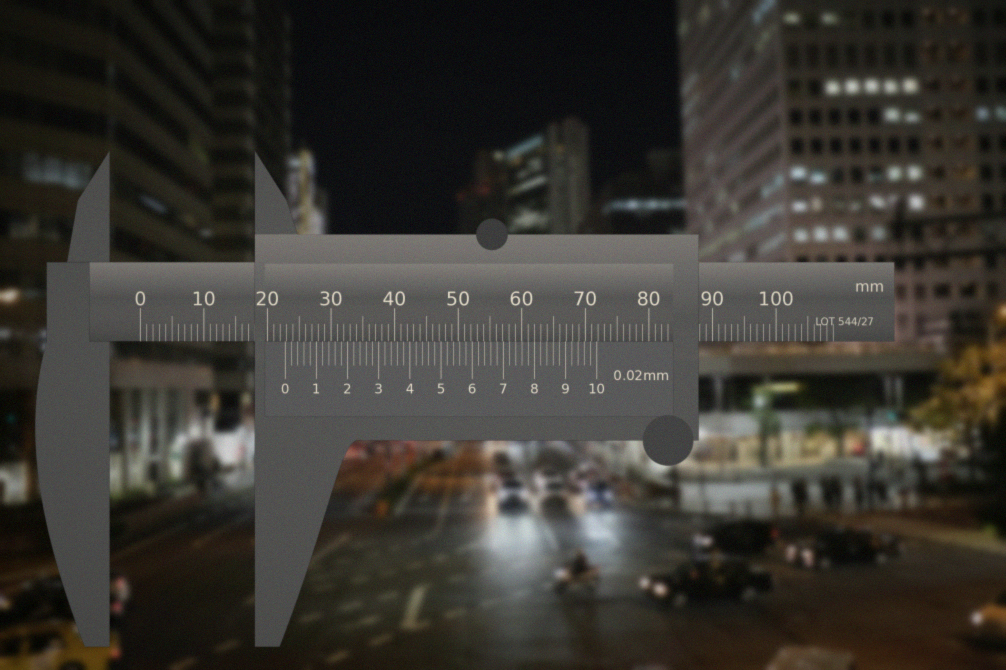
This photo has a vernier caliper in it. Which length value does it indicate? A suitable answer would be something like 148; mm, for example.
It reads 22.8; mm
